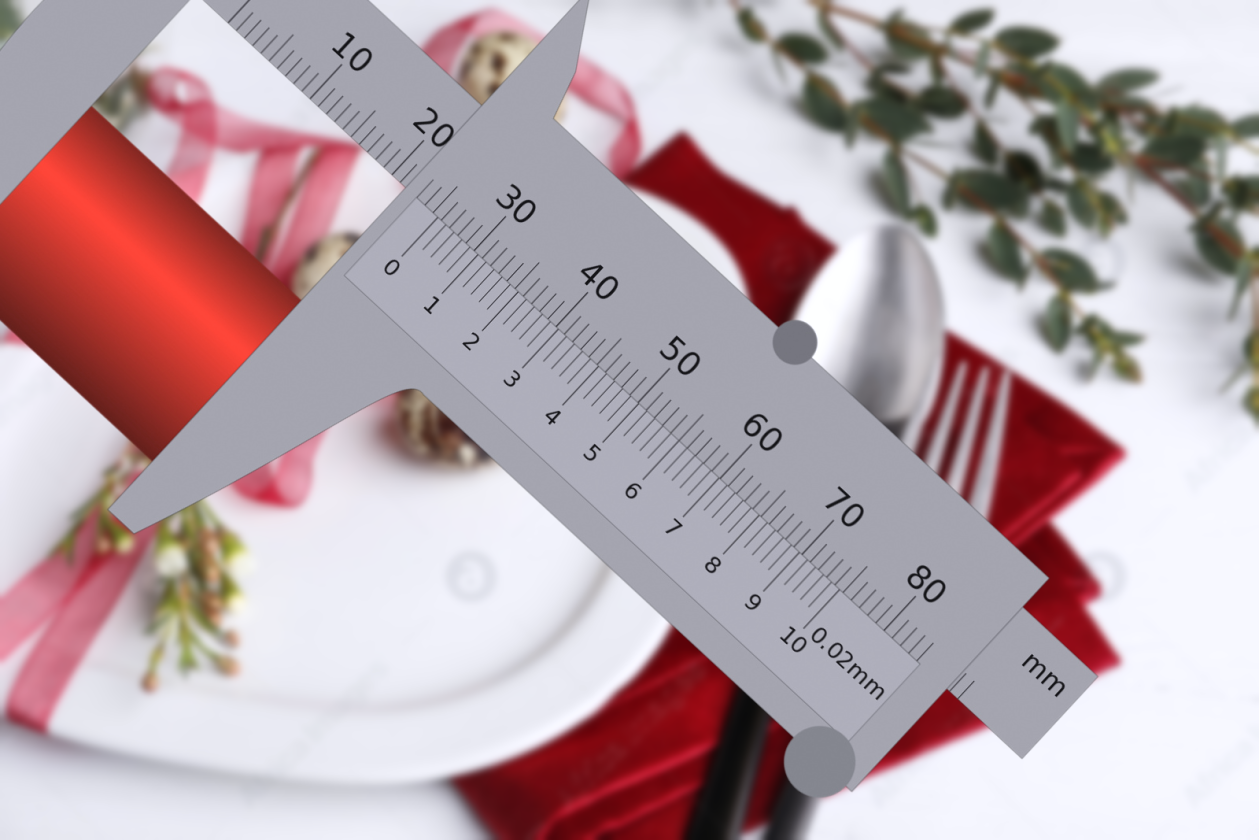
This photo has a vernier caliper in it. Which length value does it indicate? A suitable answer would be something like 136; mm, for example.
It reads 25.6; mm
